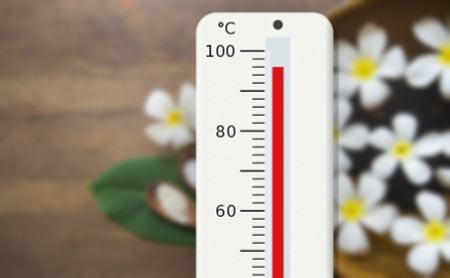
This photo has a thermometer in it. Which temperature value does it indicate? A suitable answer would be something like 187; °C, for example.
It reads 96; °C
